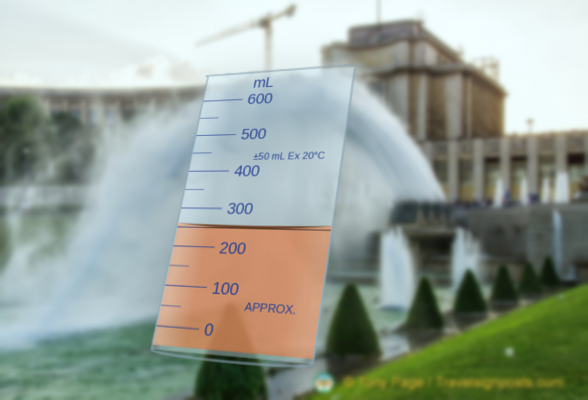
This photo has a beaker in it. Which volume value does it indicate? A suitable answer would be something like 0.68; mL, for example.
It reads 250; mL
